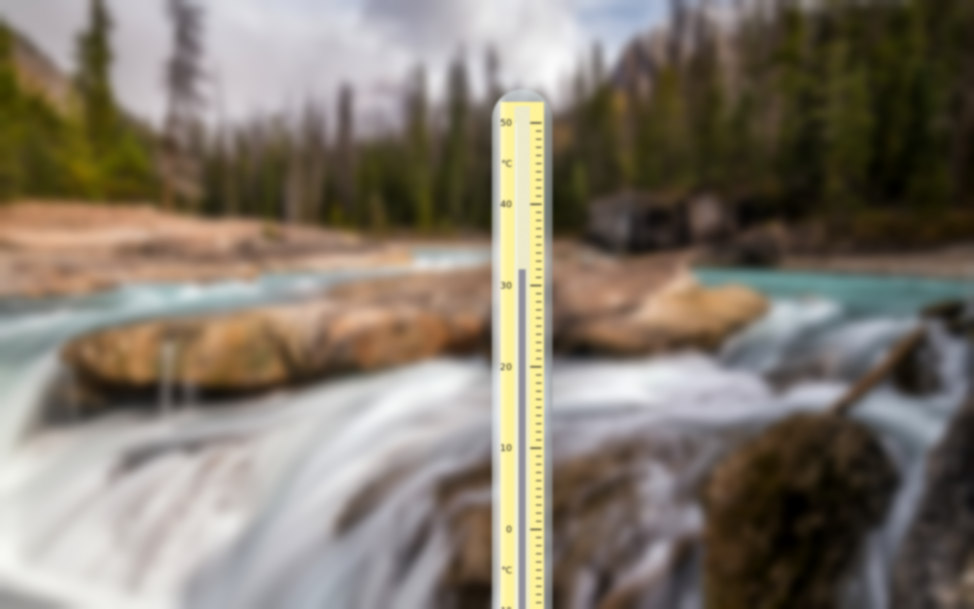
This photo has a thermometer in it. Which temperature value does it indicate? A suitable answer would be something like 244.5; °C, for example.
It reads 32; °C
